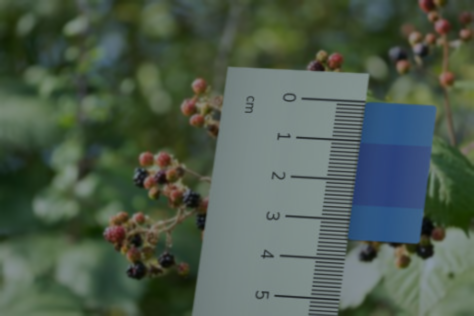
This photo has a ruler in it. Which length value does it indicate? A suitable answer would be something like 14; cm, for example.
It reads 3.5; cm
